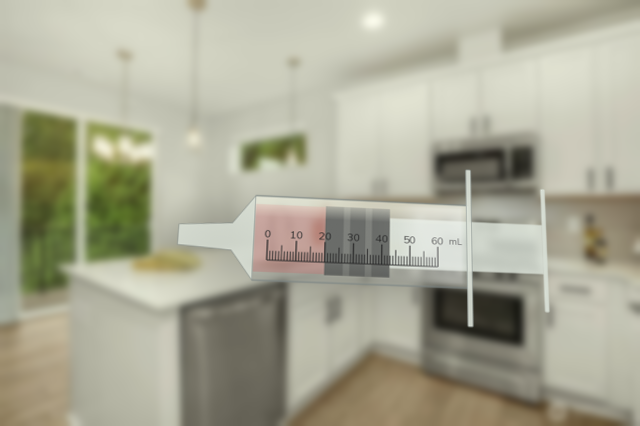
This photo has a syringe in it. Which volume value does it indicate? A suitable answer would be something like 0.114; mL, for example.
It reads 20; mL
